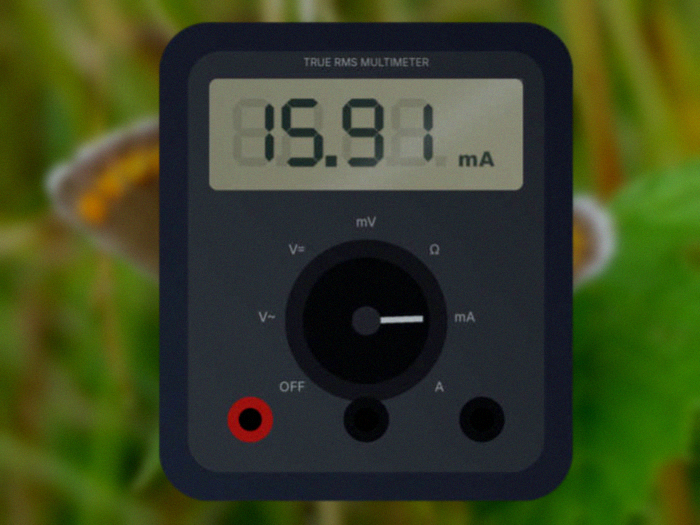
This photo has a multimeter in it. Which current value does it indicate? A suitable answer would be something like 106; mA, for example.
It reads 15.91; mA
